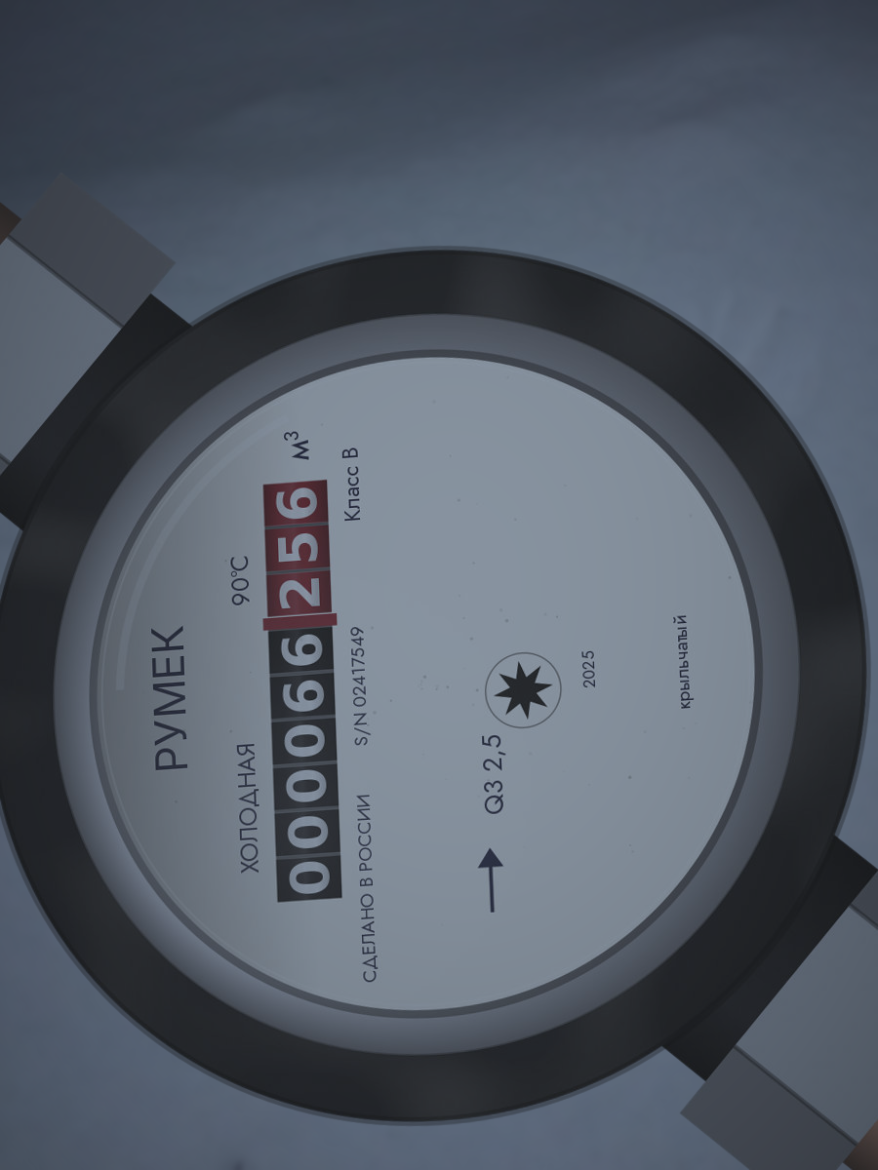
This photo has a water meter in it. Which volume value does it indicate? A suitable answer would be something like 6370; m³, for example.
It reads 66.256; m³
